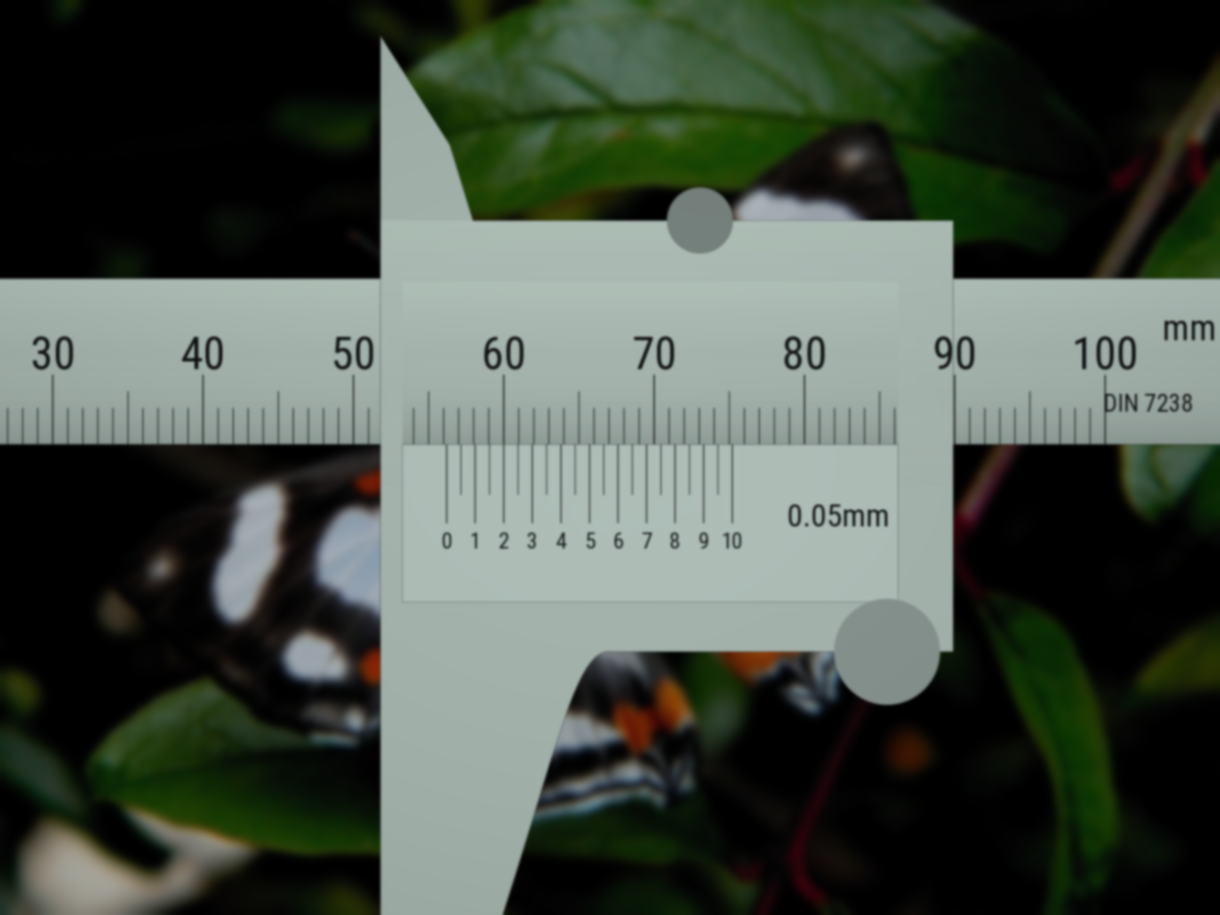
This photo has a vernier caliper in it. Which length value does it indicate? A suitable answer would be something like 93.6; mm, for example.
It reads 56.2; mm
